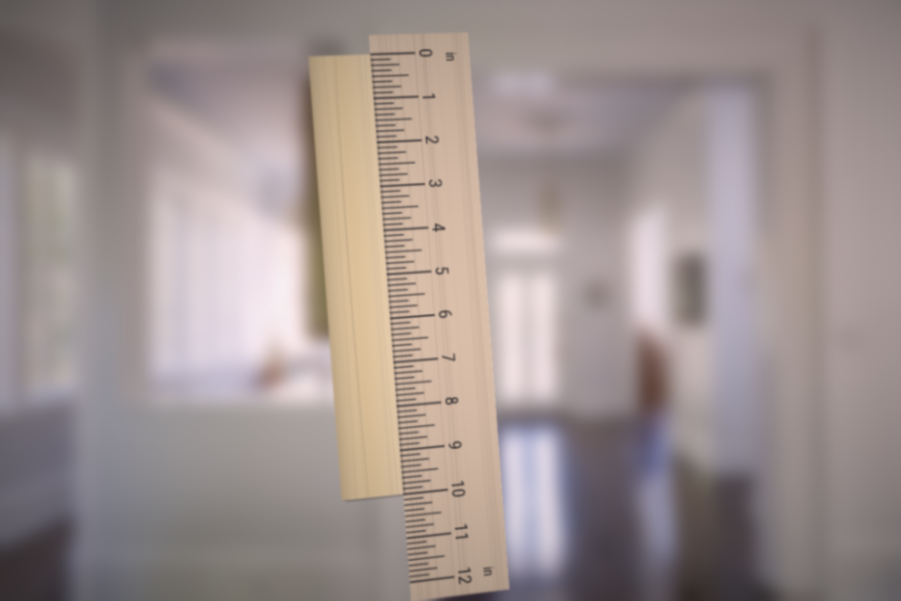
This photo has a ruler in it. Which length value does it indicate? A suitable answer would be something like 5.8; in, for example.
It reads 10; in
